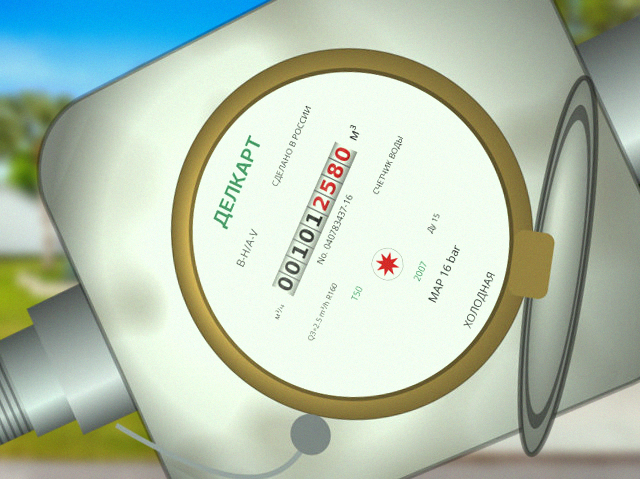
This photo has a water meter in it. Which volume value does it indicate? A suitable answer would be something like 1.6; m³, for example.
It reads 101.2580; m³
